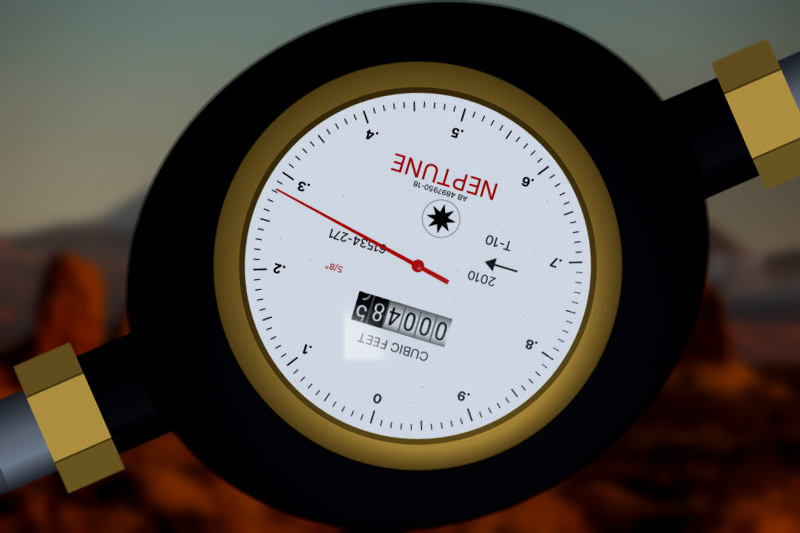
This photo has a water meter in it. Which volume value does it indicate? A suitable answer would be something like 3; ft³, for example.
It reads 485.28; ft³
